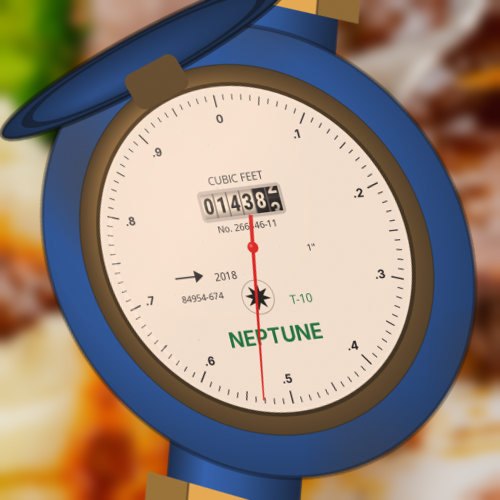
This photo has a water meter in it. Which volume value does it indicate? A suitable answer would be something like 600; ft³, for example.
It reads 14382.53; ft³
